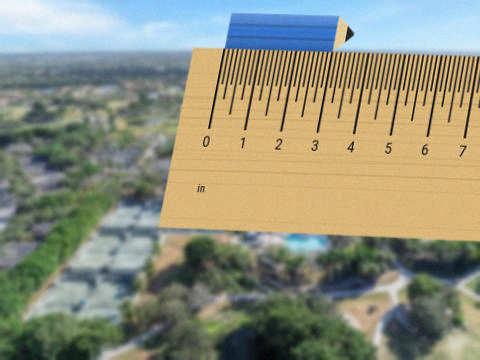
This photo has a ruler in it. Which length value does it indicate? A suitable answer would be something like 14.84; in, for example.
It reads 3.5; in
